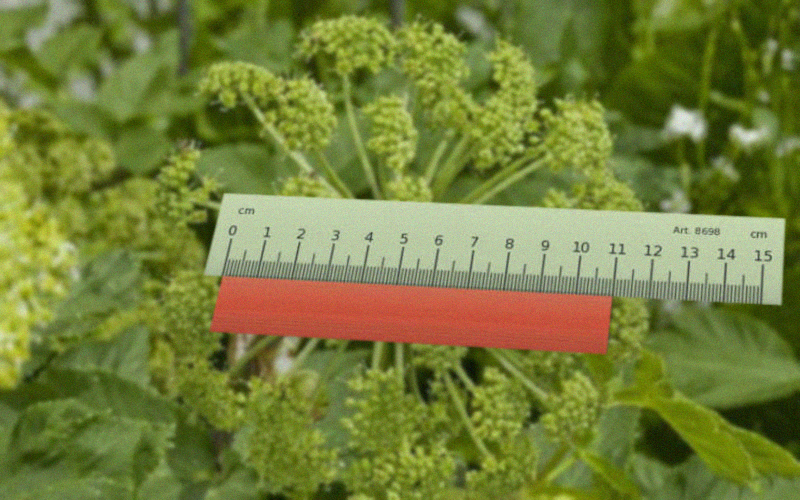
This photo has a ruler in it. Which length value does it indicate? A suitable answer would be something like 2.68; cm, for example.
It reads 11; cm
